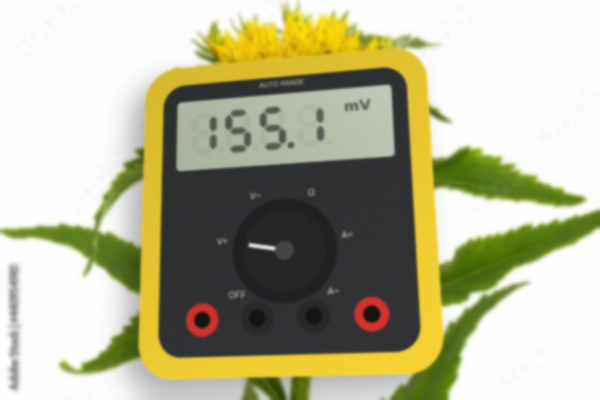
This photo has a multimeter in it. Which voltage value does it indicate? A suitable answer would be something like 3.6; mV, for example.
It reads 155.1; mV
